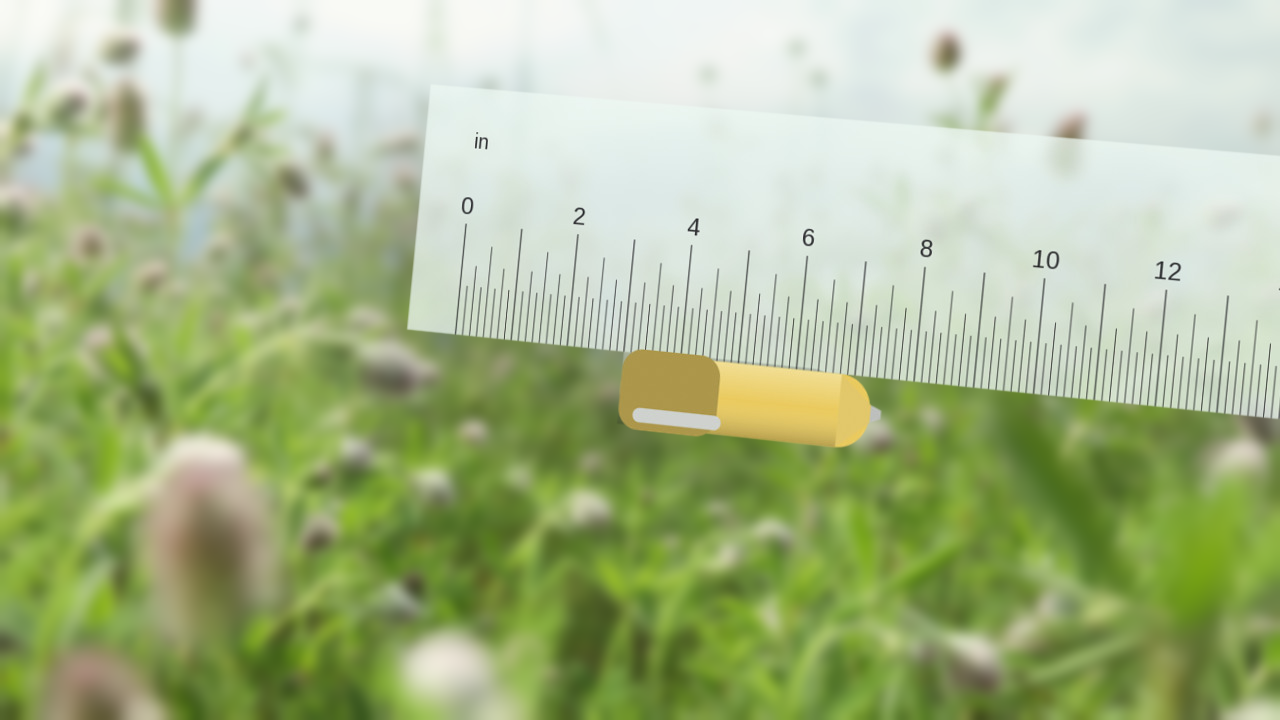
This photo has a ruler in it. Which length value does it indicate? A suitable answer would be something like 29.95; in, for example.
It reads 4.5; in
